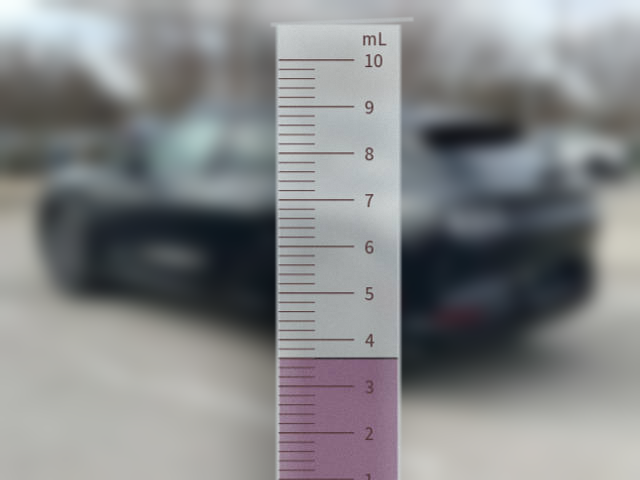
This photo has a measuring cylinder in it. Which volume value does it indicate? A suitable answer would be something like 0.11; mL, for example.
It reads 3.6; mL
